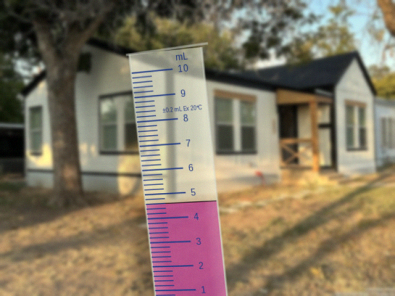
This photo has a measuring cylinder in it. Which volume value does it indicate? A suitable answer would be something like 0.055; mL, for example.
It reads 4.6; mL
